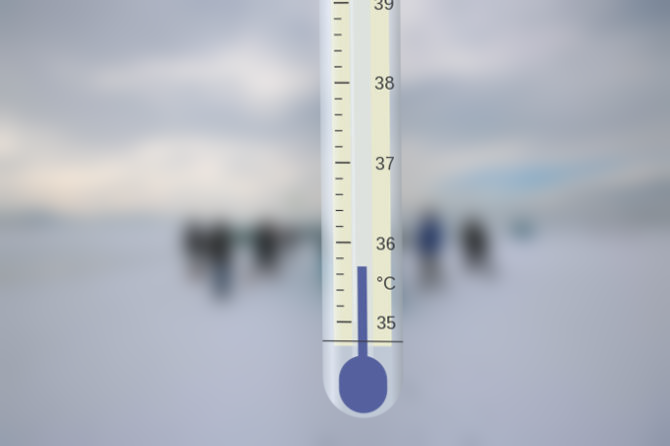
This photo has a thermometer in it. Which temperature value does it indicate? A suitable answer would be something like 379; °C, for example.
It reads 35.7; °C
